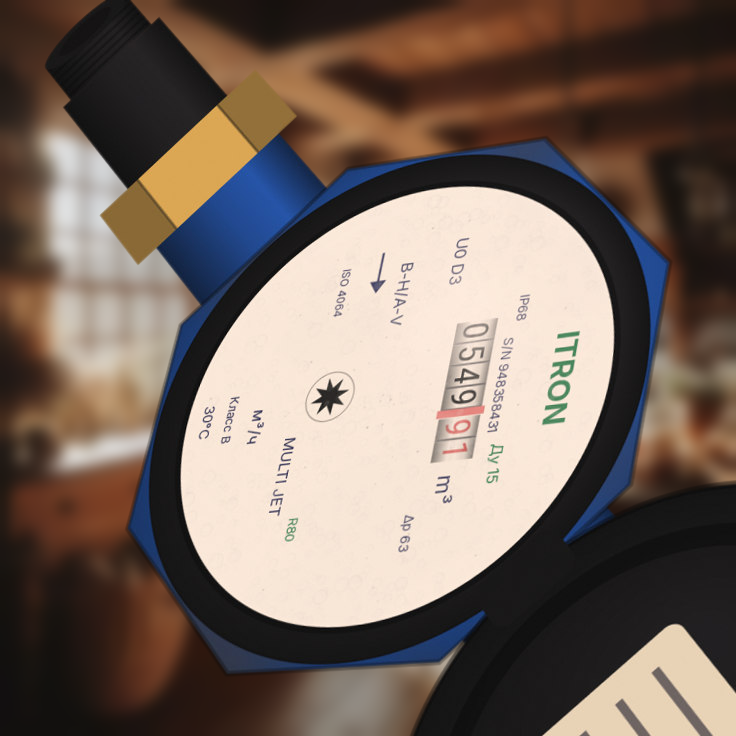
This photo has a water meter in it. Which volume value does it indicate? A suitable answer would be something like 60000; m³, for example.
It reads 549.91; m³
